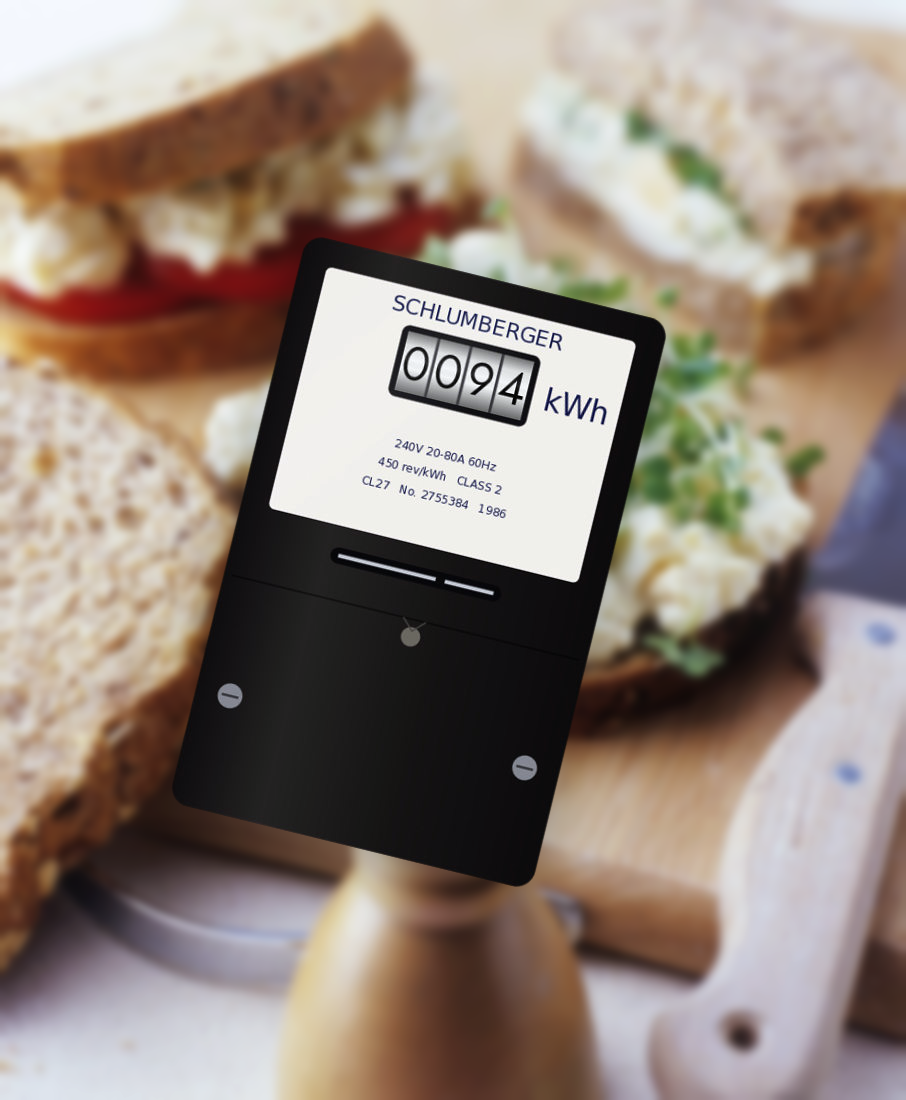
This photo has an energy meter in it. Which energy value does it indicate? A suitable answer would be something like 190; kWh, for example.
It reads 94; kWh
